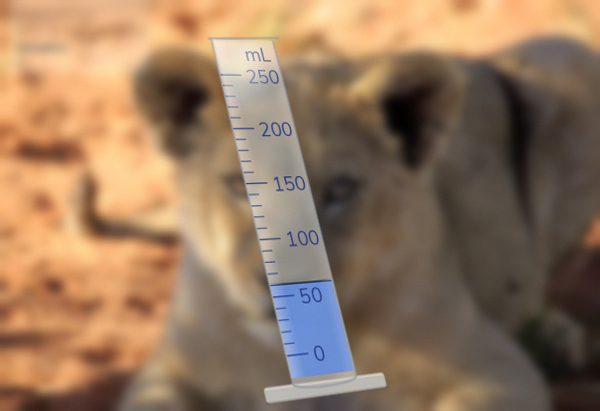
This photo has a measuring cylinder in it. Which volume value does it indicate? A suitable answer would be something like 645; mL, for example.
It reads 60; mL
